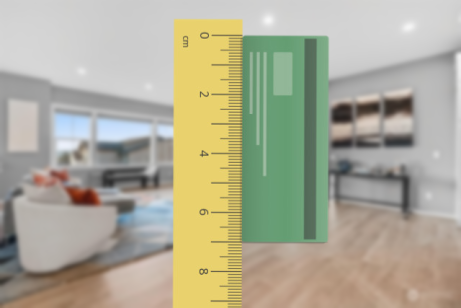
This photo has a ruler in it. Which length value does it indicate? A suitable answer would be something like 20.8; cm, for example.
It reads 7; cm
